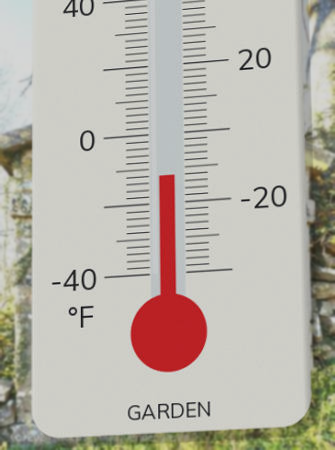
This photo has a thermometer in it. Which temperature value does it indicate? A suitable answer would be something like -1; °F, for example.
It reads -12; °F
